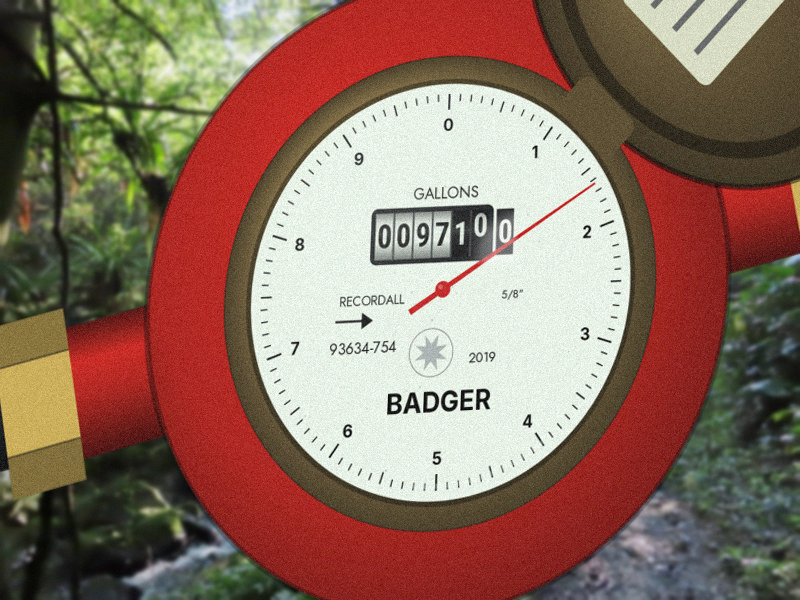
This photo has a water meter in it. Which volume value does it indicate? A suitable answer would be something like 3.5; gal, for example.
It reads 97101.6; gal
